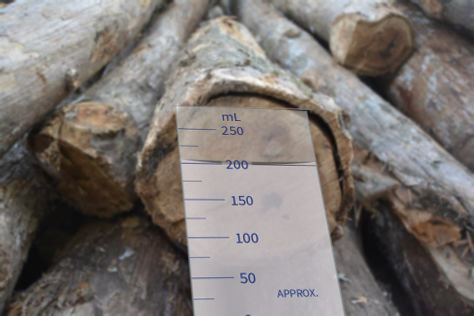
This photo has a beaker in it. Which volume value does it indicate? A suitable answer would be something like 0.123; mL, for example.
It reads 200; mL
